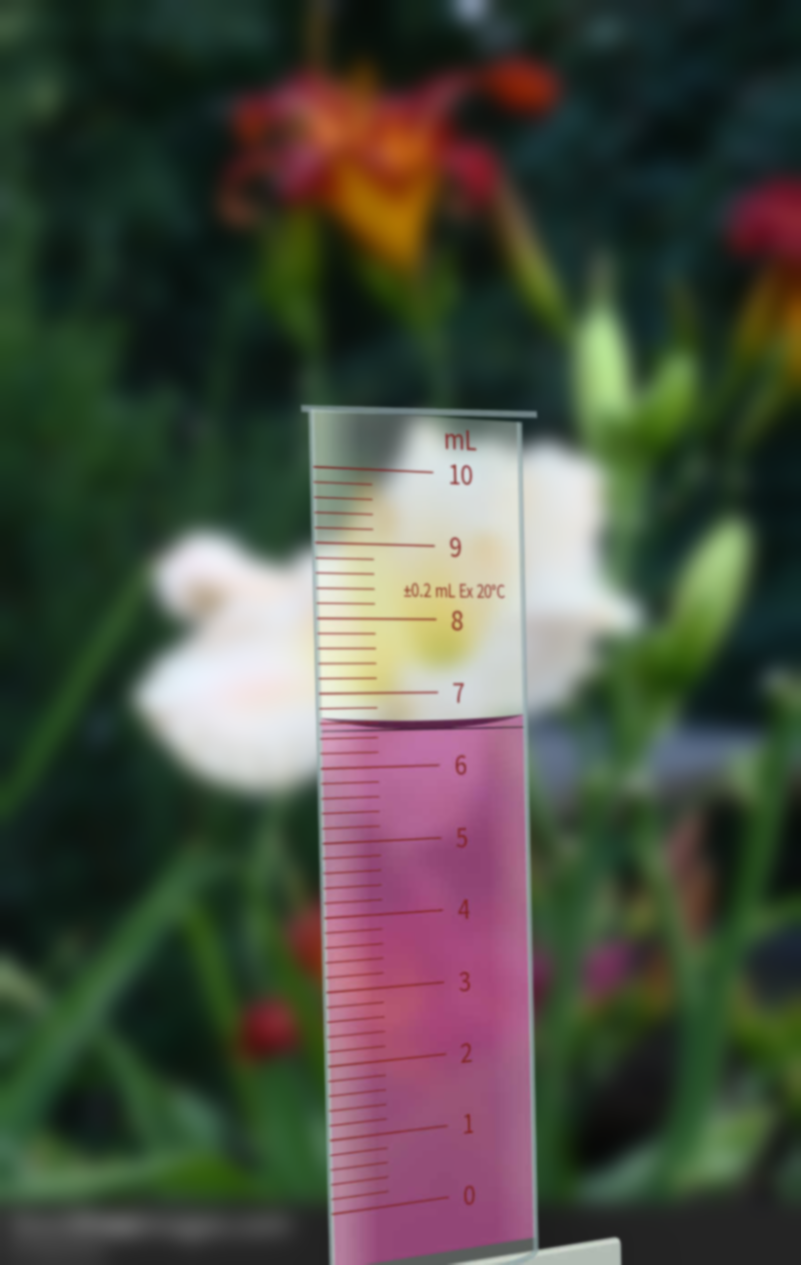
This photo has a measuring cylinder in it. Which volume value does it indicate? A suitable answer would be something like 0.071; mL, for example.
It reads 6.5; mL
